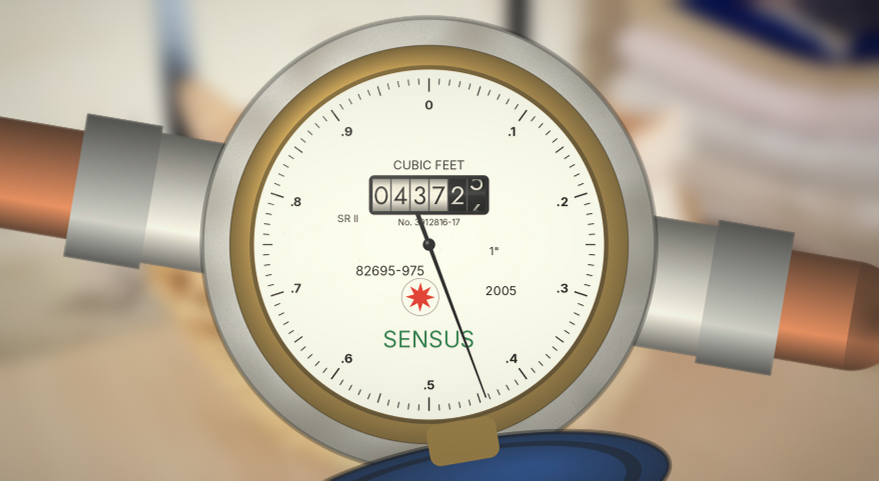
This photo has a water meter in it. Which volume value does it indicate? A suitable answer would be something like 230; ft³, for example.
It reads 43725.44; ft³
